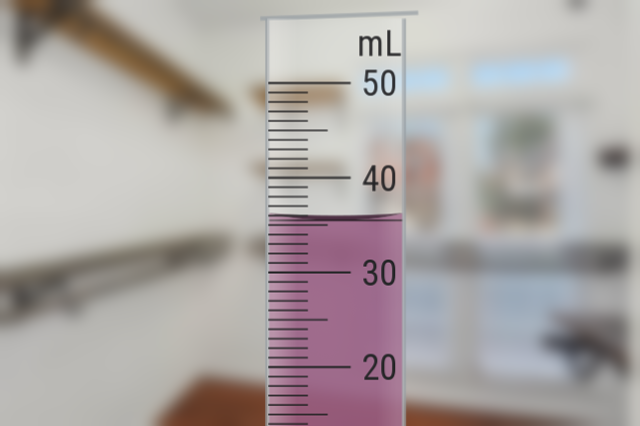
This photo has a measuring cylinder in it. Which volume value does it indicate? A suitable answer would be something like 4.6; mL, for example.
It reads 35.5; mL
